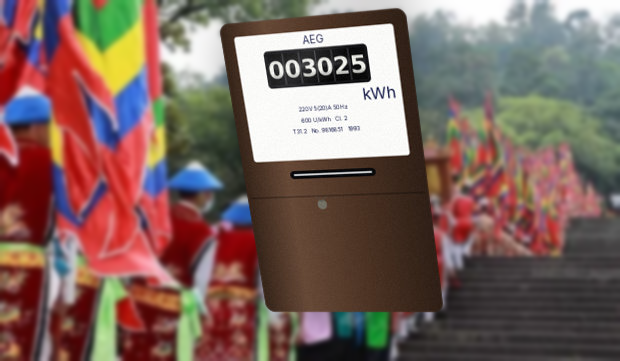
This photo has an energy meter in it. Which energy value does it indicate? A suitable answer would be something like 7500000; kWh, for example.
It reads 3025; kWh
